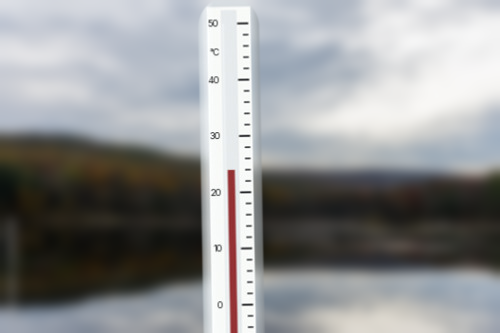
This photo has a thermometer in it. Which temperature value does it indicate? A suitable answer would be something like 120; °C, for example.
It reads 24; °C
